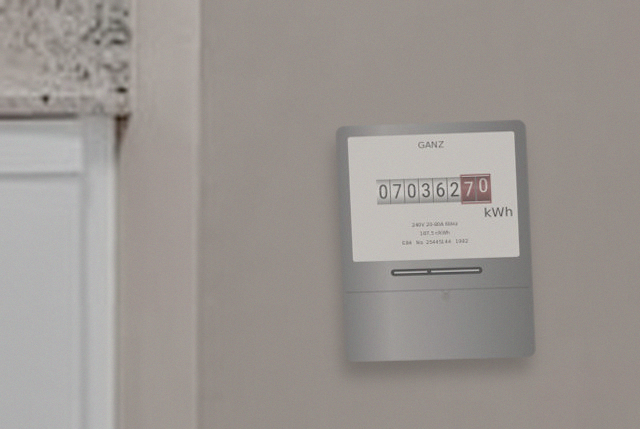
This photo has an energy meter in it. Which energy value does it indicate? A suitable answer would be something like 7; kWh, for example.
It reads 70362.70; kWh
